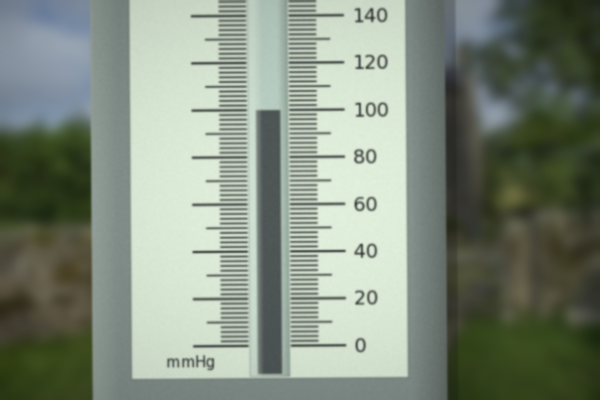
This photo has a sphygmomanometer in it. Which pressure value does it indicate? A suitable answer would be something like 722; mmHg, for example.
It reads 100; mmHg
